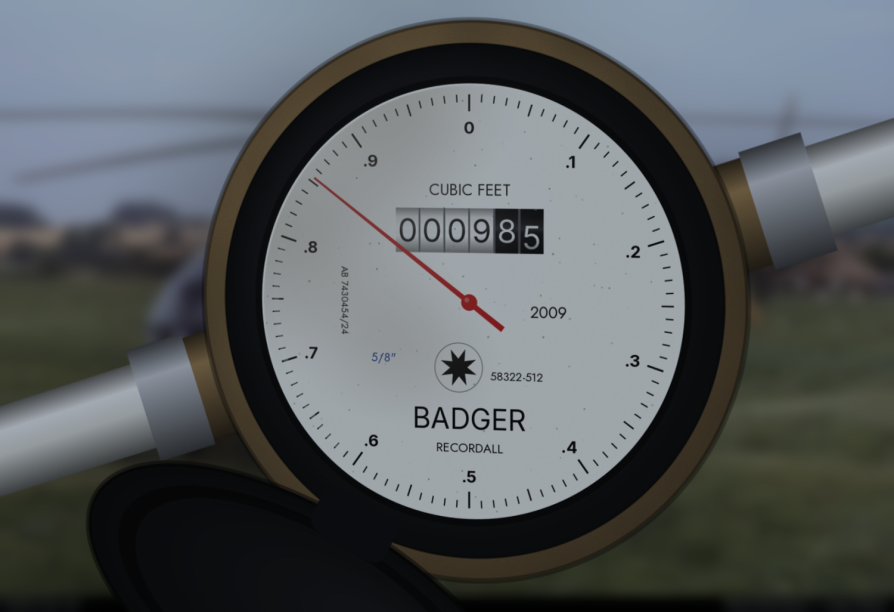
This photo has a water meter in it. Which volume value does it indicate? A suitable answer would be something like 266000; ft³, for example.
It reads 984.85; ft³
